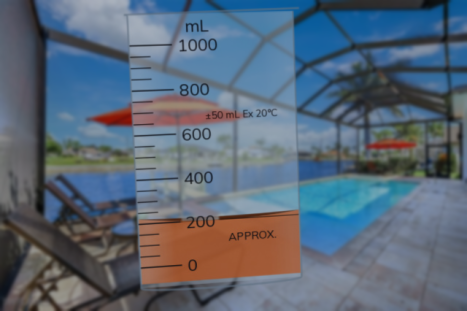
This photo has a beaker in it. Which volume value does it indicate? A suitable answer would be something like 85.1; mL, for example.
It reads 200; mL
